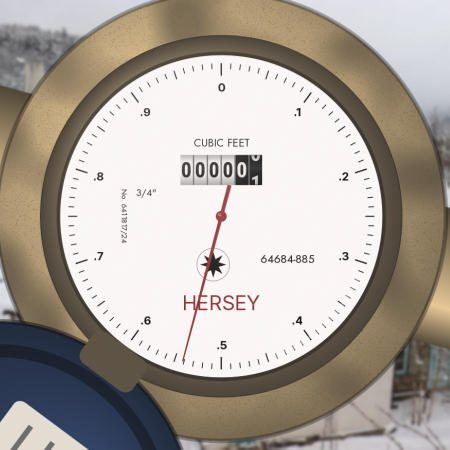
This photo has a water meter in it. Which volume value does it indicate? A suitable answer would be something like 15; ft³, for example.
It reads 0.54; ft³
